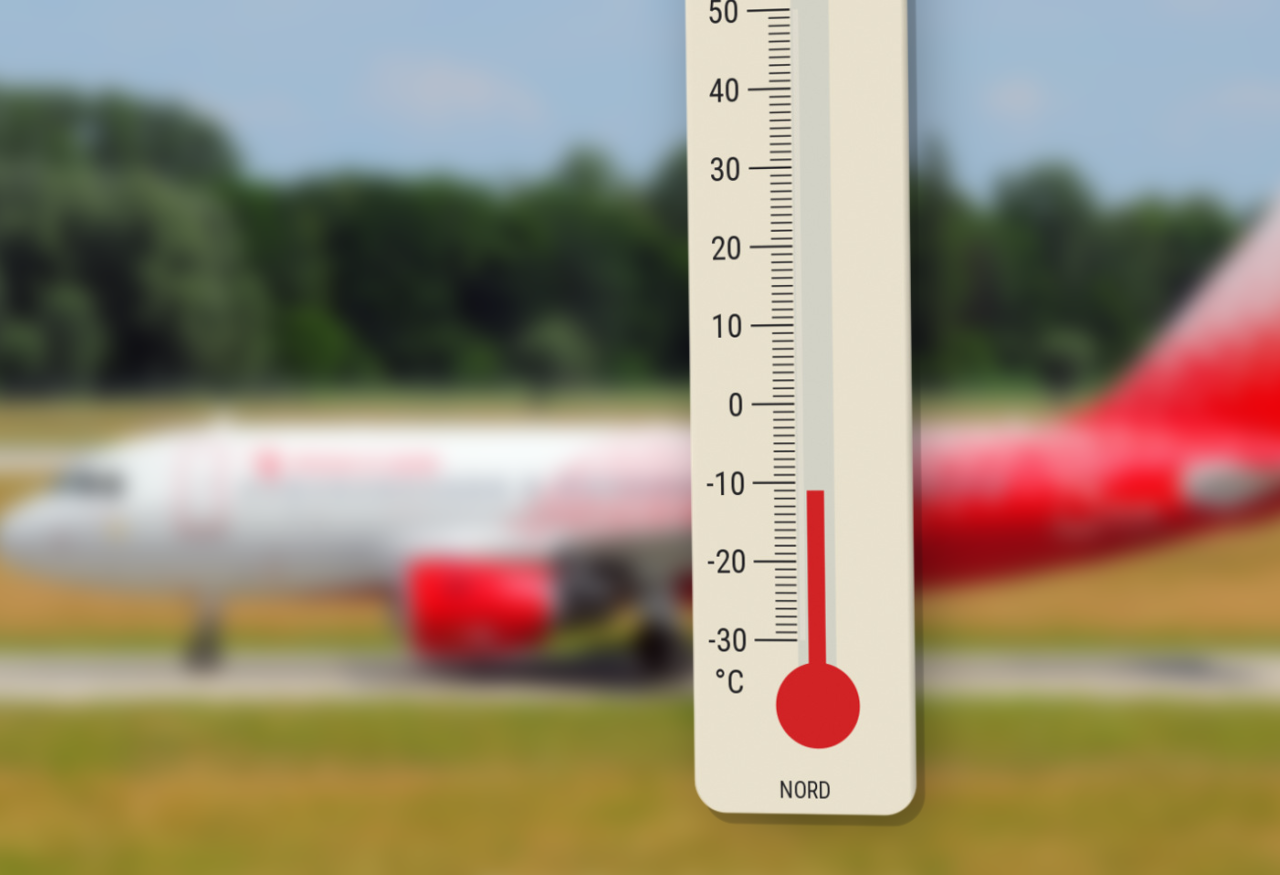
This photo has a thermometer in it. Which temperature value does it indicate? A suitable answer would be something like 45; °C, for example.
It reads -11; °C
